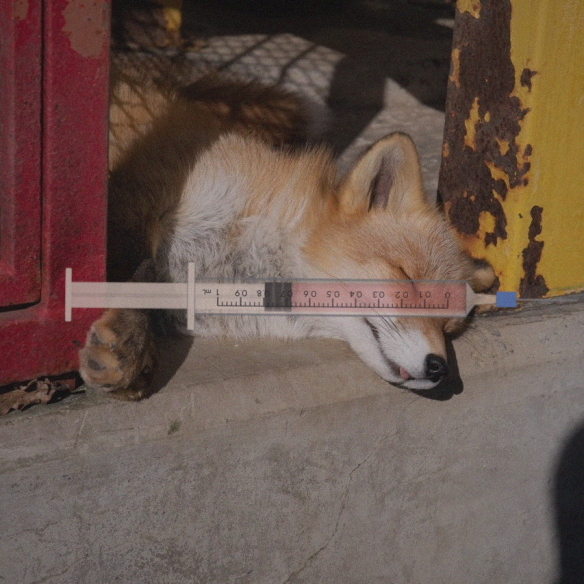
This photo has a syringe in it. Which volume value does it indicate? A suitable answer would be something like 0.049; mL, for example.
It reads 0.68; mL
